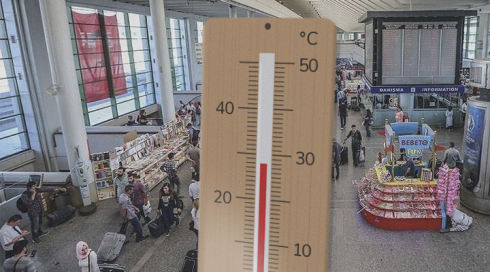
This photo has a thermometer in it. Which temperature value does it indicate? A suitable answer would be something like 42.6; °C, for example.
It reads 28; °C
